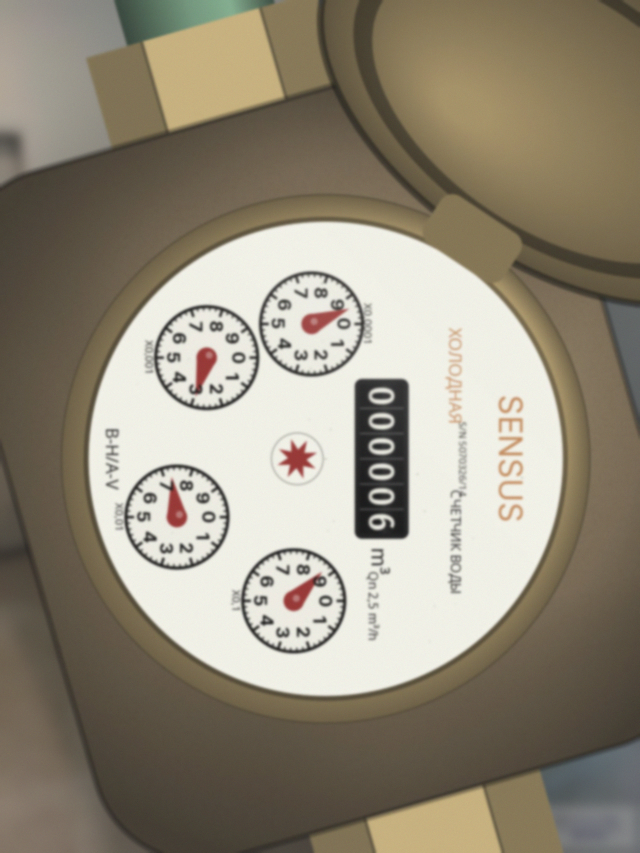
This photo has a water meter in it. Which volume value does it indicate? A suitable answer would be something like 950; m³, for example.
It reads 6.8729; m³
